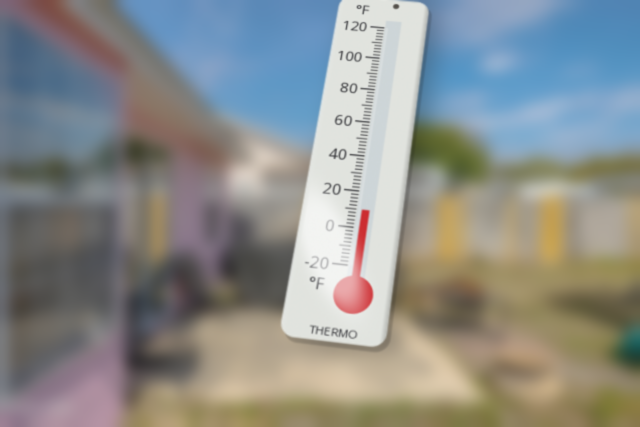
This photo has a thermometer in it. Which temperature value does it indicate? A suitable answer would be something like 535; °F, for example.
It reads 10; °F
